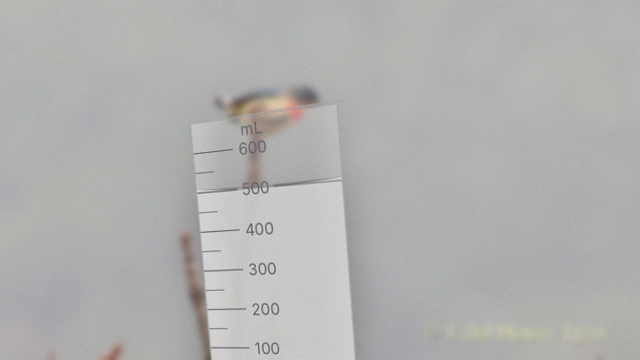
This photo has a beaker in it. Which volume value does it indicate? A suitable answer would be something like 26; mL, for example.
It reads 500; mL
